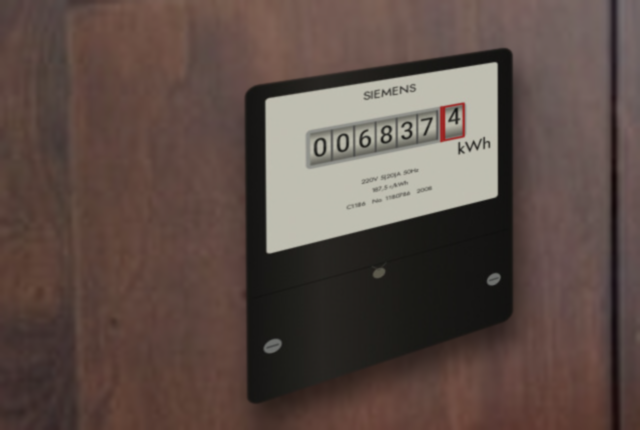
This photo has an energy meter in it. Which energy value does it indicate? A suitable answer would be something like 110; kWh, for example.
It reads 6837.4; kWh
